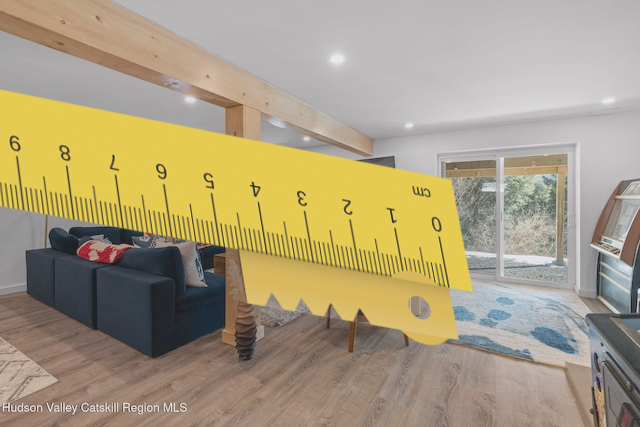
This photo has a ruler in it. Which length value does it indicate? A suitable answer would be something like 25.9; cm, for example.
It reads 4.6; cm
